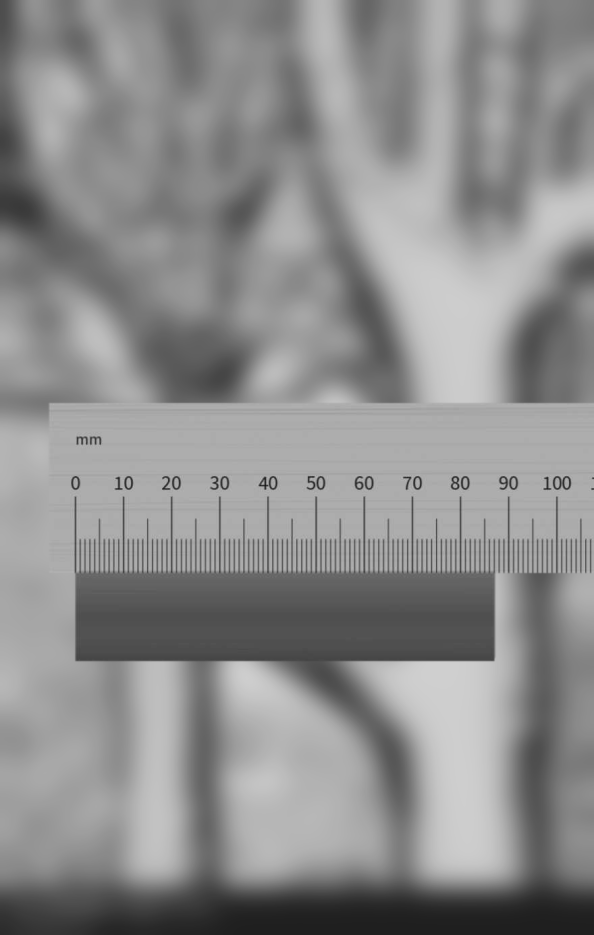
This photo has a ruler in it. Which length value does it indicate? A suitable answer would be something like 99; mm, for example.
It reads 87; mm
